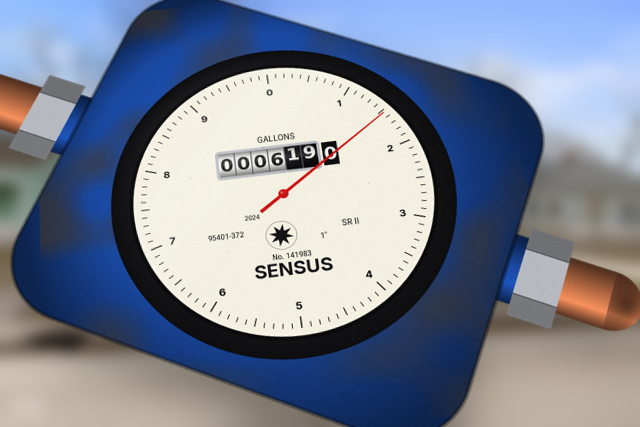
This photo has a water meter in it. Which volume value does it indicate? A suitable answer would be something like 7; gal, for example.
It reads 6191.5; gal
